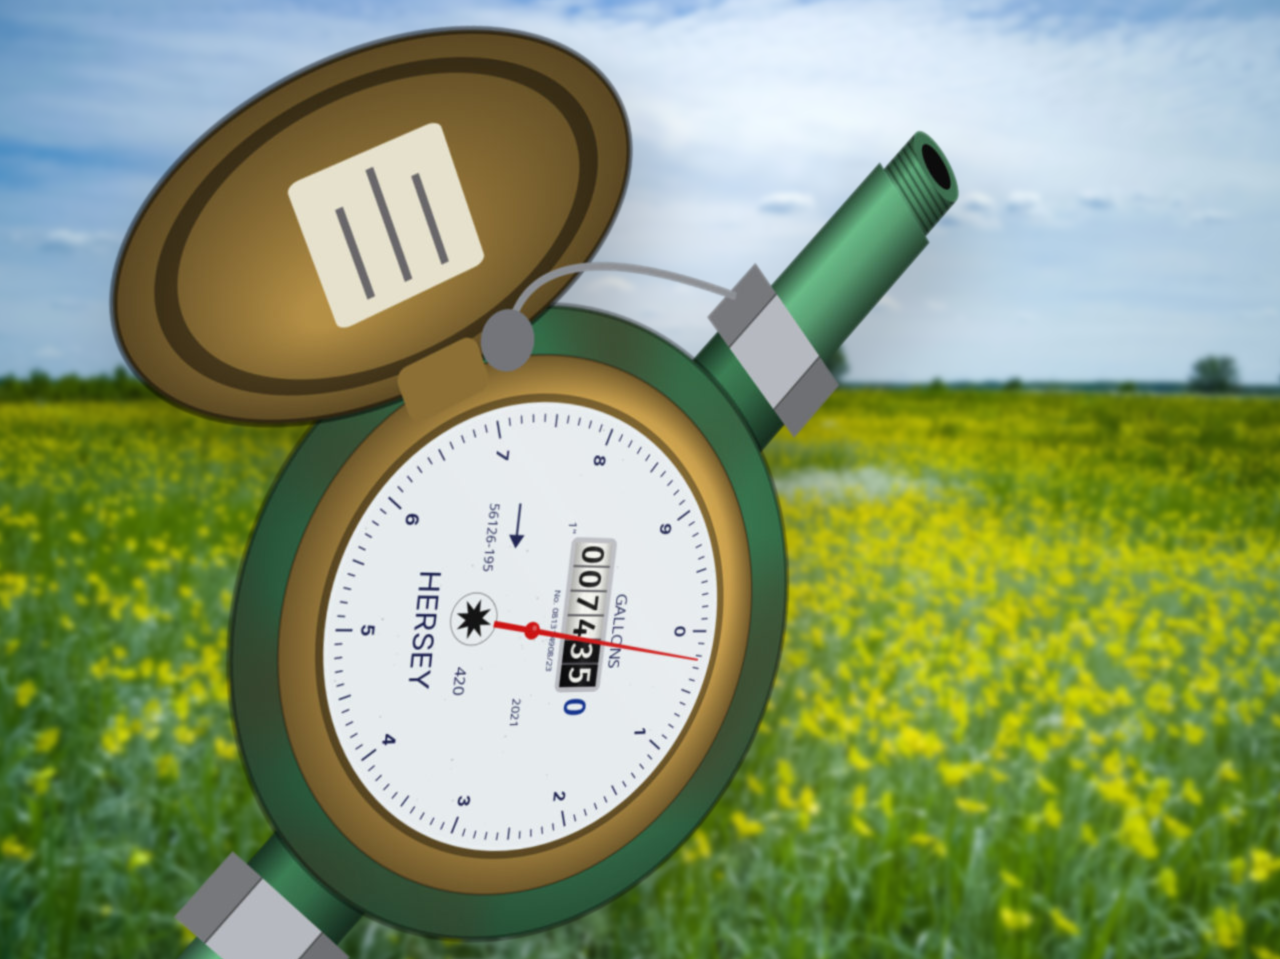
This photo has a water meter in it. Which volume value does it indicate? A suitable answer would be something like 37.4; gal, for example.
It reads 74350.2; gal
